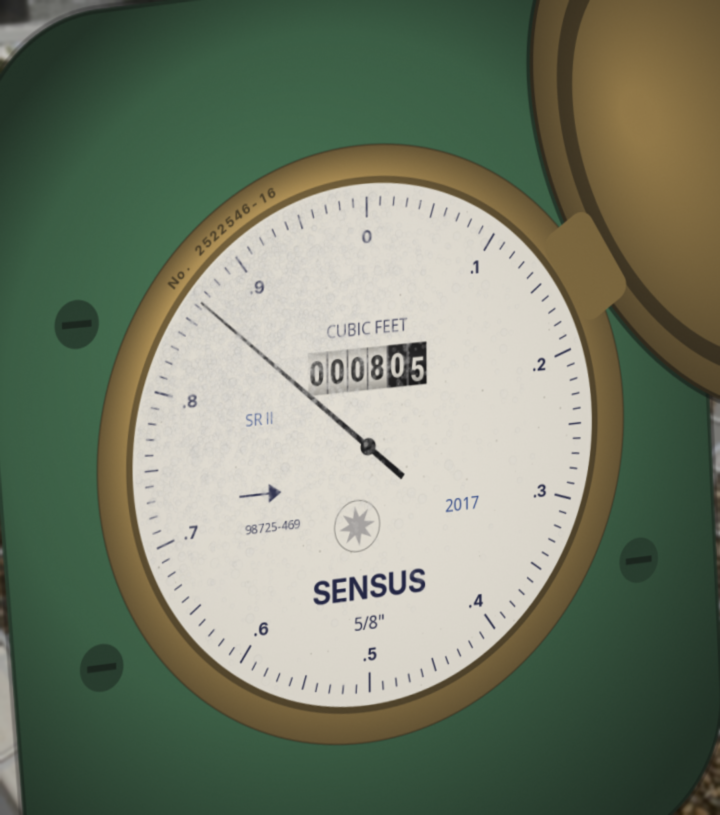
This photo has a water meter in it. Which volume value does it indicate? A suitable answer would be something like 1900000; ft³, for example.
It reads 804.86; ft³
